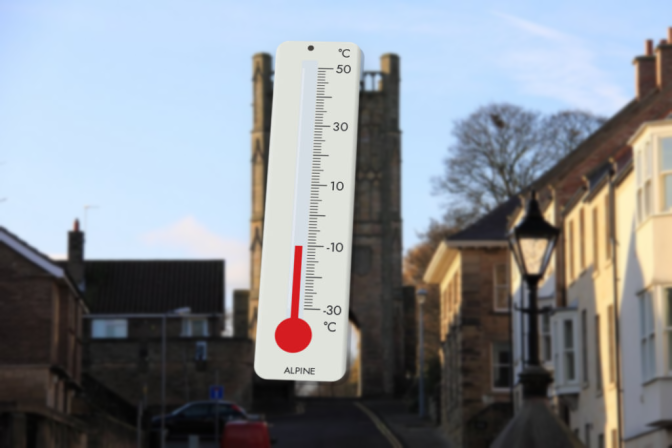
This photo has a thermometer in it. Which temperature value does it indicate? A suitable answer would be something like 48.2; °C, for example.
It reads -10; °C
